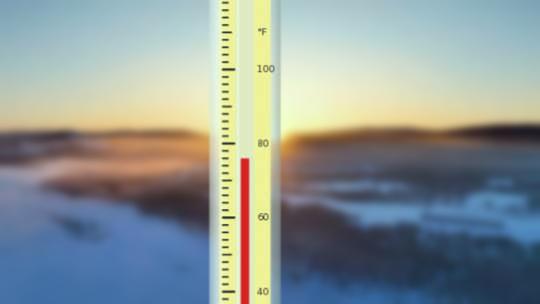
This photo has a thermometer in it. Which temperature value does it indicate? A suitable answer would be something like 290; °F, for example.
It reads 76; °F
